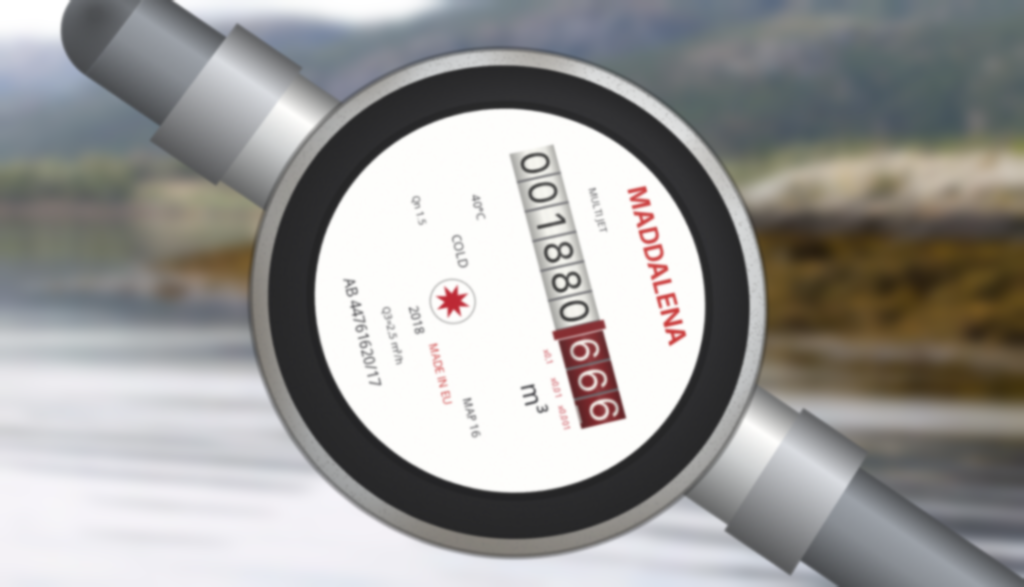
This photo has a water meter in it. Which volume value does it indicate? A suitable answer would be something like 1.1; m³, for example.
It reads 1880.666; m³
